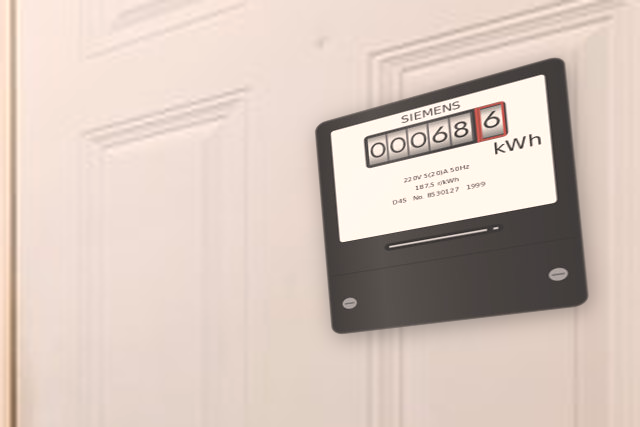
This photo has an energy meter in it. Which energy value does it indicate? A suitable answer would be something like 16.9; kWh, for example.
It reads 68.6; kWh
